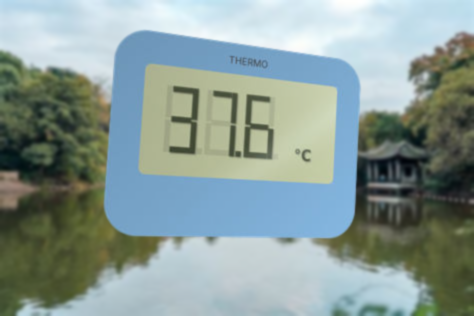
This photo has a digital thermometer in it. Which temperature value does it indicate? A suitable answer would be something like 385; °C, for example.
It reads 37.6; °C
